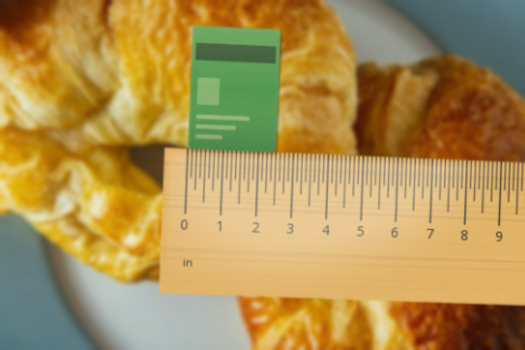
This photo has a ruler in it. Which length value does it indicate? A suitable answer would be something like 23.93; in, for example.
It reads 2.5; in
